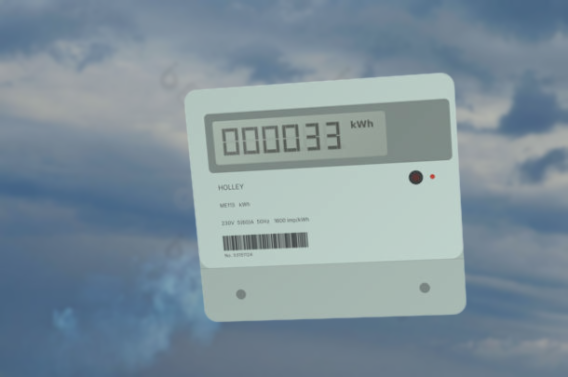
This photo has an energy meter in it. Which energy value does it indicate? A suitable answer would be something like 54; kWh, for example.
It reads 33; kWh
